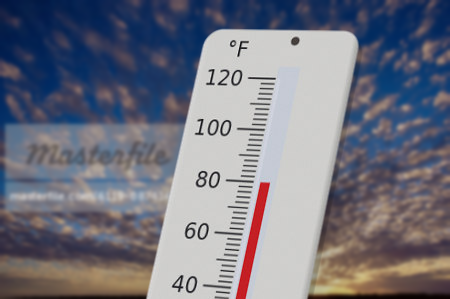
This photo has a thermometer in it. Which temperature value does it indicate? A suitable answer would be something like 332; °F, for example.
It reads 80; °F
